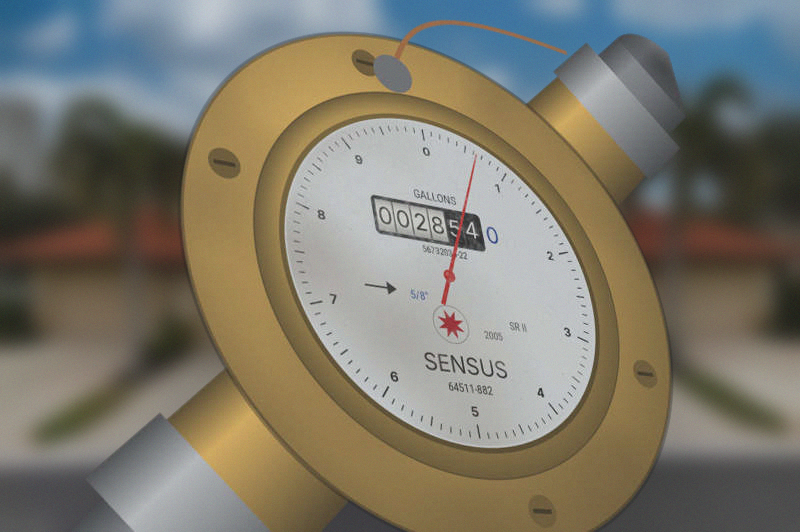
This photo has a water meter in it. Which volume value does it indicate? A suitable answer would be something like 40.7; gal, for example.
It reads 28540.6; gal
